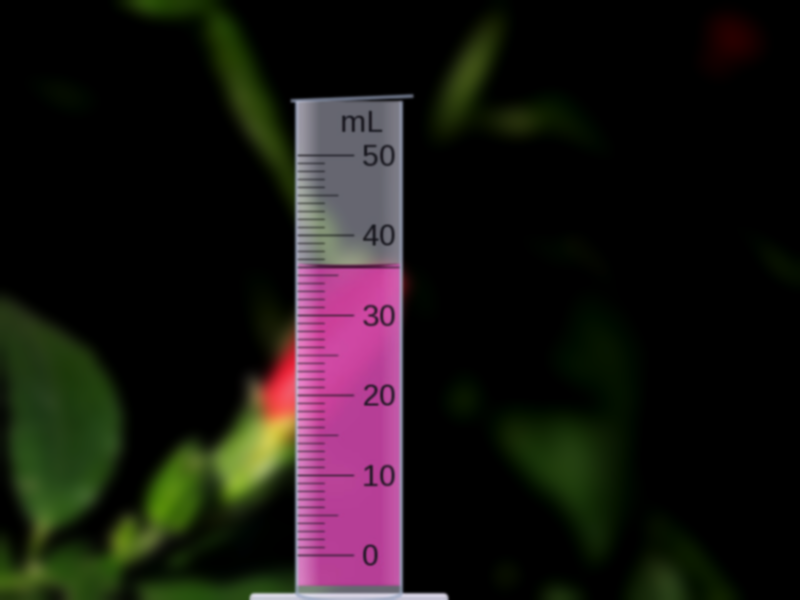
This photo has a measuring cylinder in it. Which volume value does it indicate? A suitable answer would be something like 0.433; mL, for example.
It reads 36; mL
